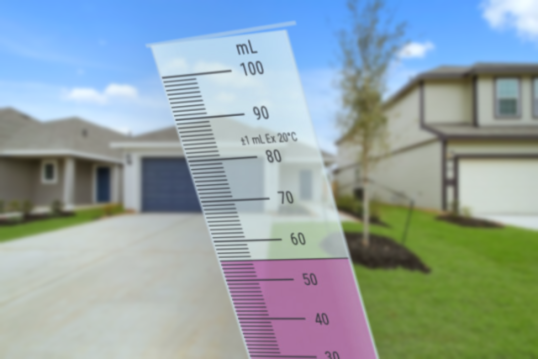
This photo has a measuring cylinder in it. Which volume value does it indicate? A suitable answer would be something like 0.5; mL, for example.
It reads 55; mL
